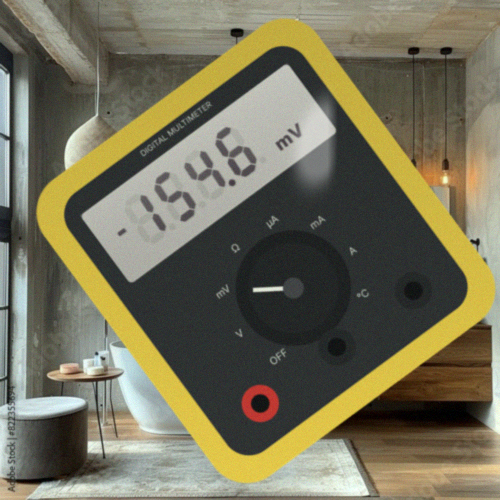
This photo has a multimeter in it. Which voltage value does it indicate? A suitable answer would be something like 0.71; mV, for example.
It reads -154.6; mV
